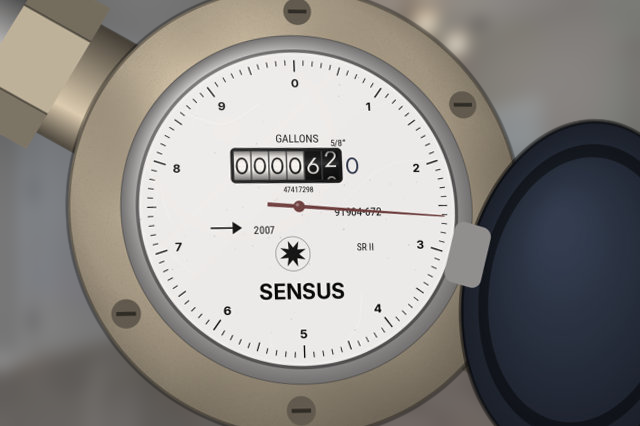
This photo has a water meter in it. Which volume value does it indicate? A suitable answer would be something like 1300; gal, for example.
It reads 622.6; gal
